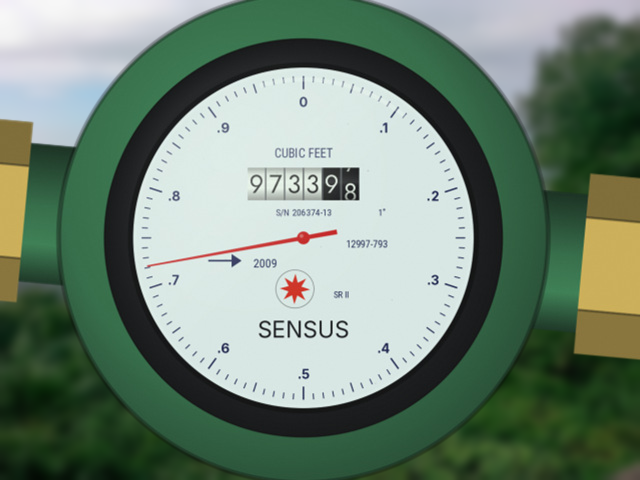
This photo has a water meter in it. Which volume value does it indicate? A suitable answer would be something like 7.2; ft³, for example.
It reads 973397.72; ft³
